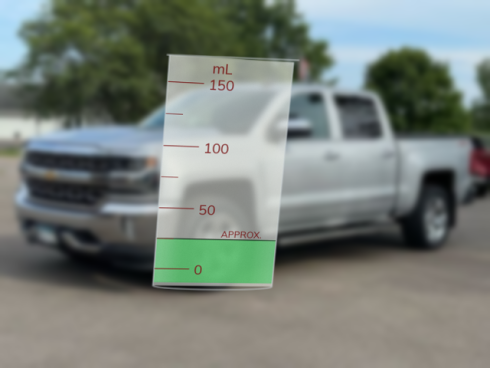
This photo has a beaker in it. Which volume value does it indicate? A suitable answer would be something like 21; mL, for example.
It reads 25; mL
